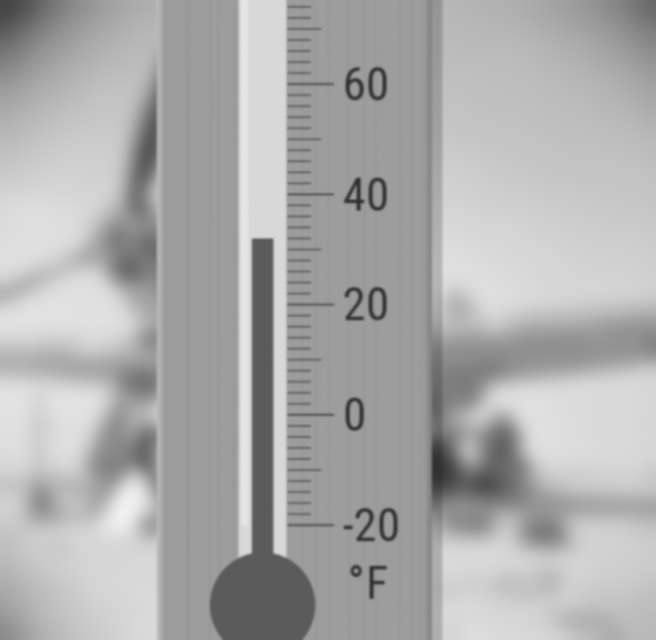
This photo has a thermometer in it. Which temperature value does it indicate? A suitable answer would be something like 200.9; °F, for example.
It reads 32; °F
